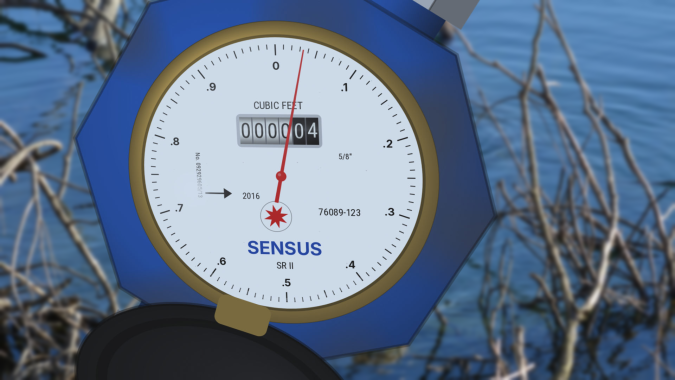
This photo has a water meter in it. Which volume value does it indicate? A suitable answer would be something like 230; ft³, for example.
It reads 4.03; ft³
